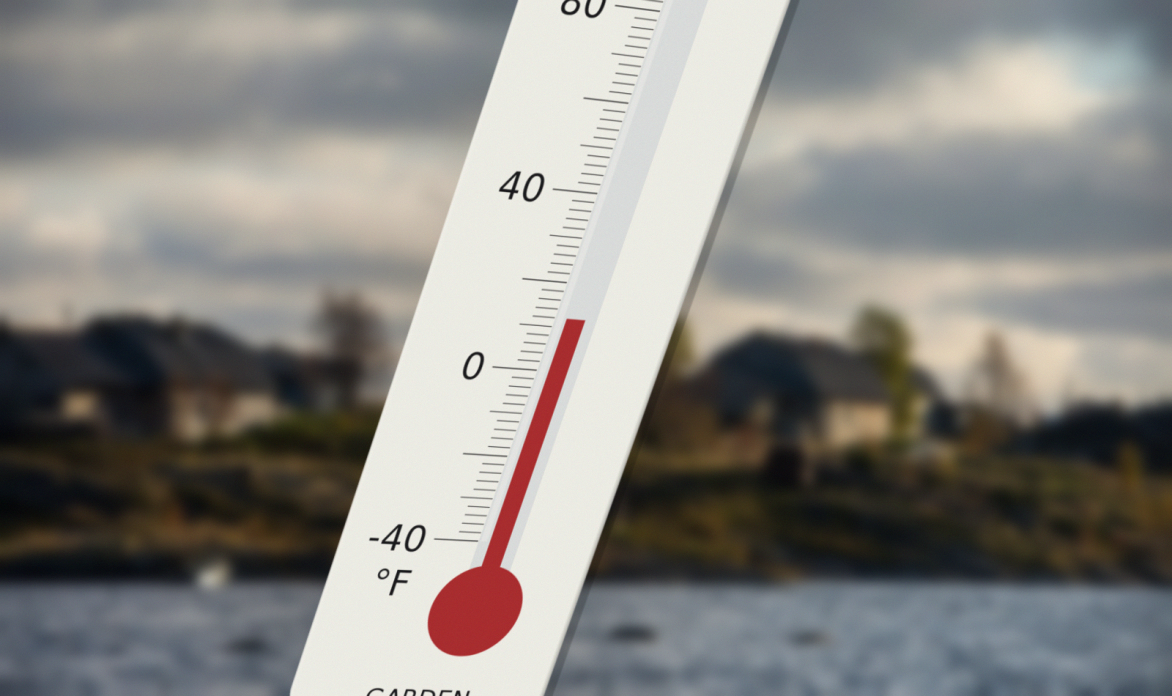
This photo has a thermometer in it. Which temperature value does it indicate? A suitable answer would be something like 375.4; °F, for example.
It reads 12; °F
